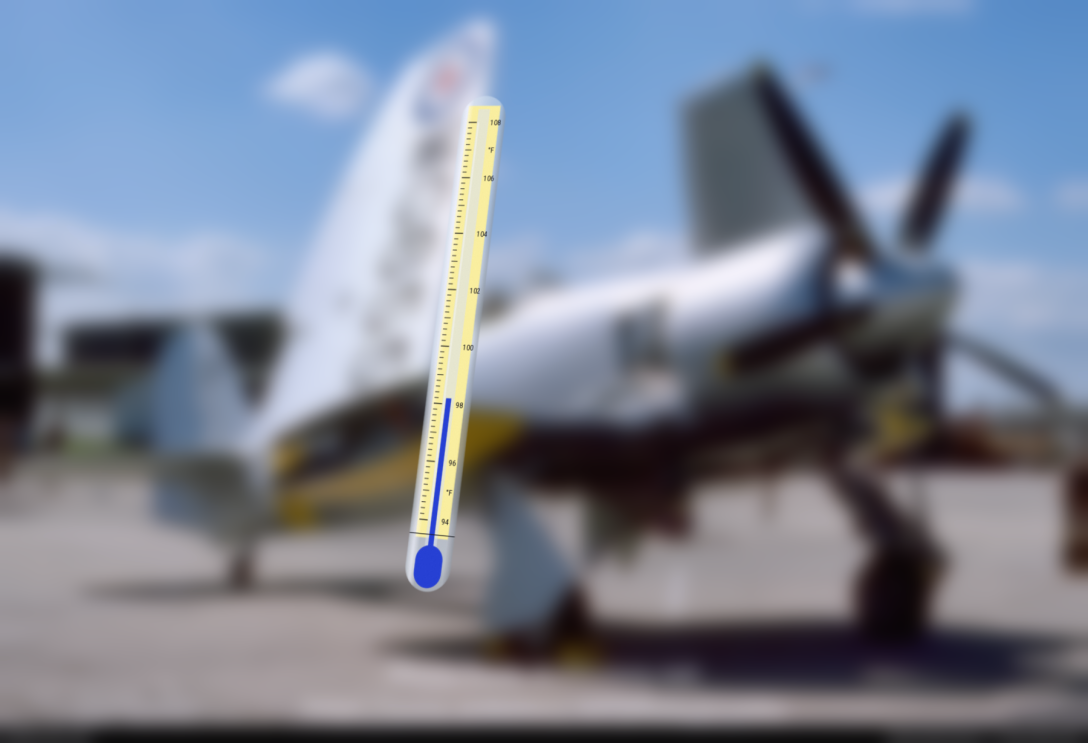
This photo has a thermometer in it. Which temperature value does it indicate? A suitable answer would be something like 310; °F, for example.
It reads 98.2; °F
